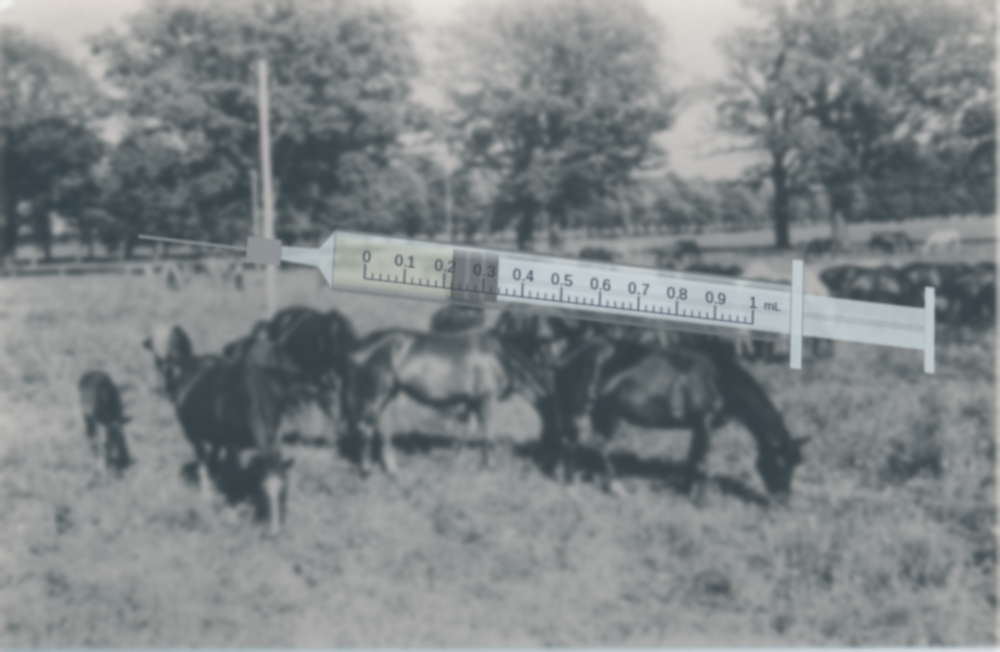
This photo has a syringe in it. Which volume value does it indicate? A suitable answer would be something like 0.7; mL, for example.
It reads 0.22; mL
